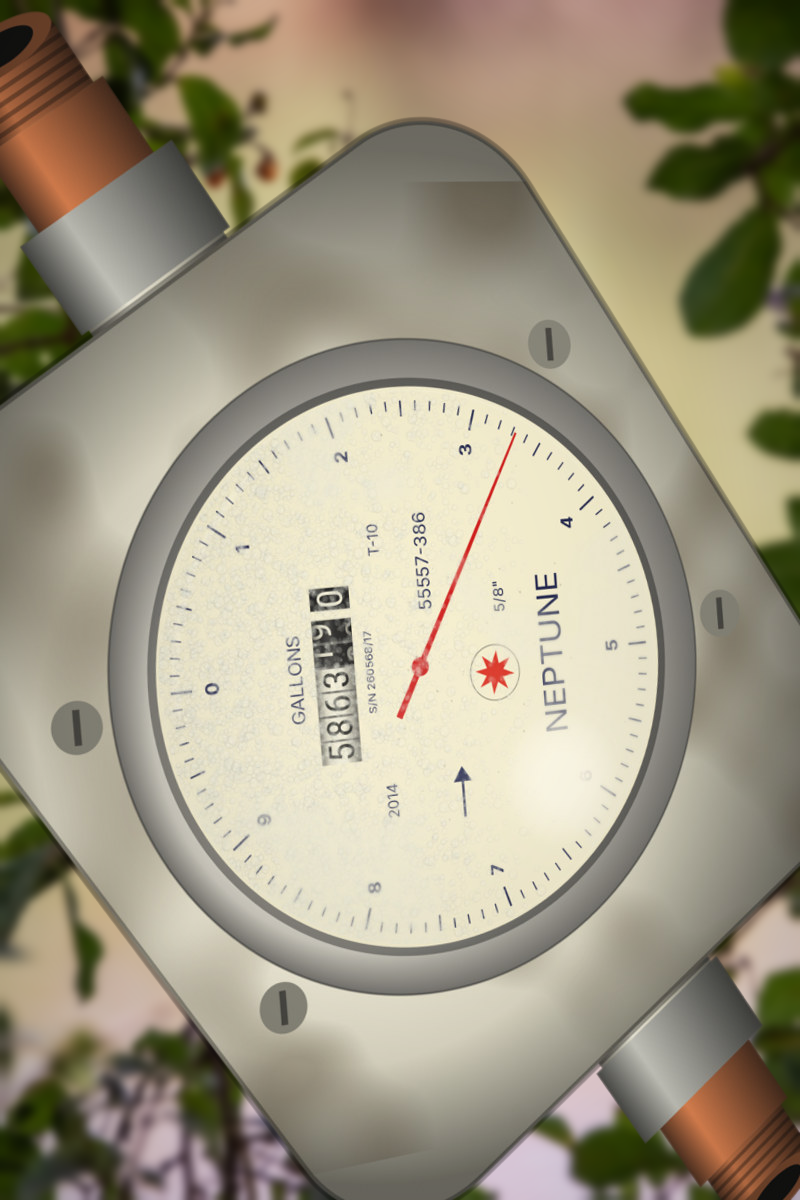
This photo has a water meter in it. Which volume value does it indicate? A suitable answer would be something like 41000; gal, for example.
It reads 5863193.3; gal
